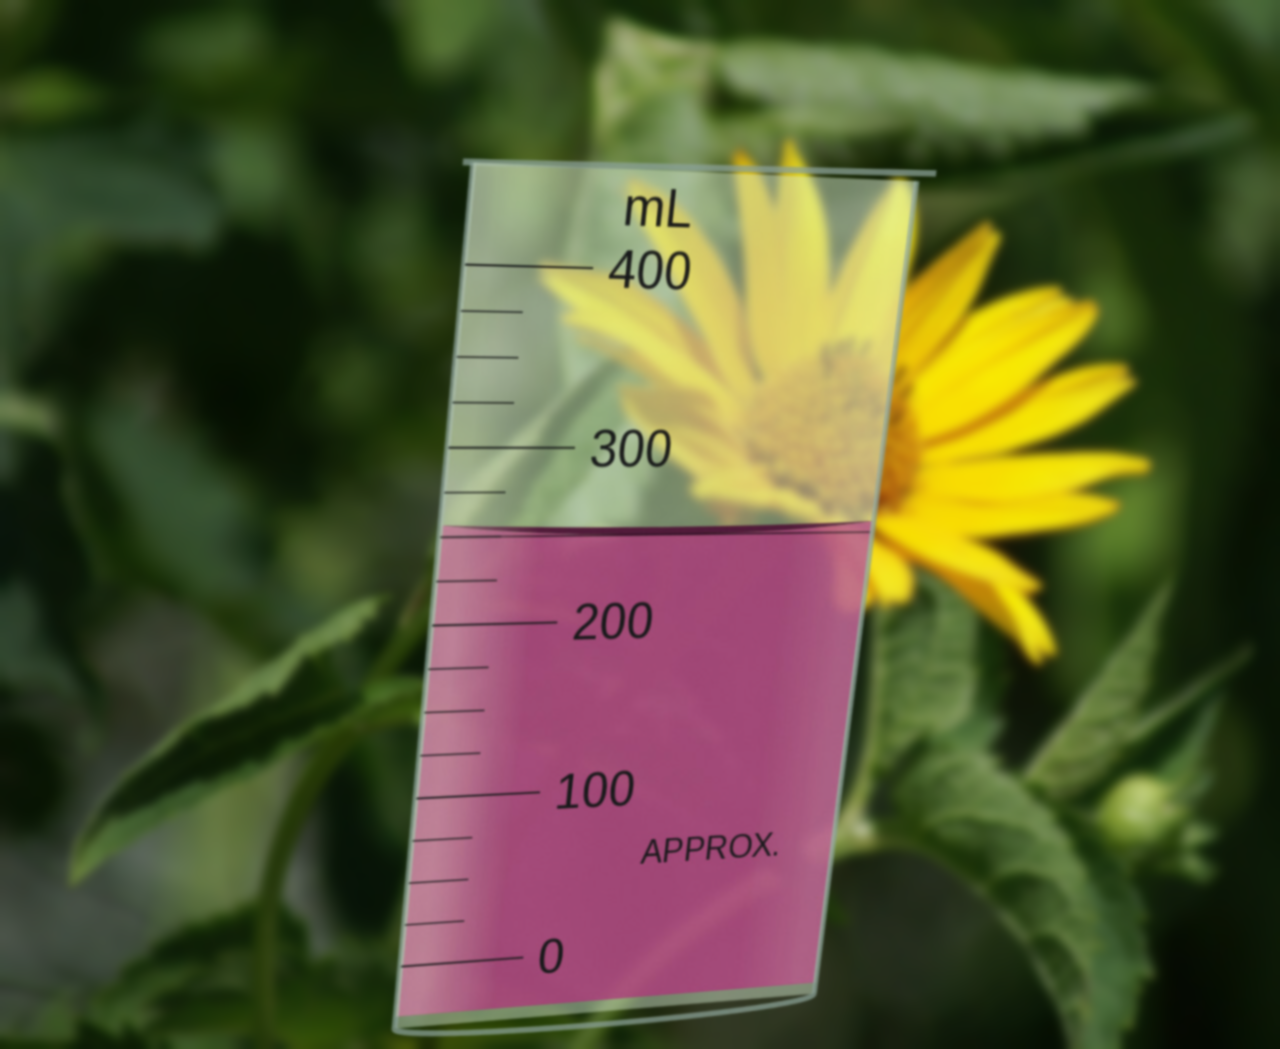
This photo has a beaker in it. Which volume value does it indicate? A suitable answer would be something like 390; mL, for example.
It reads 250; mL
